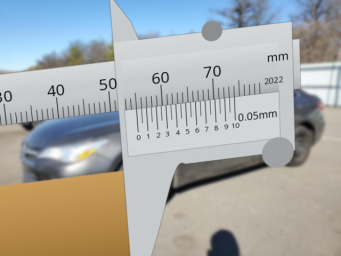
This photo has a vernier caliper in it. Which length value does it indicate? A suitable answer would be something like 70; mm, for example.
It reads 55.0; mm
